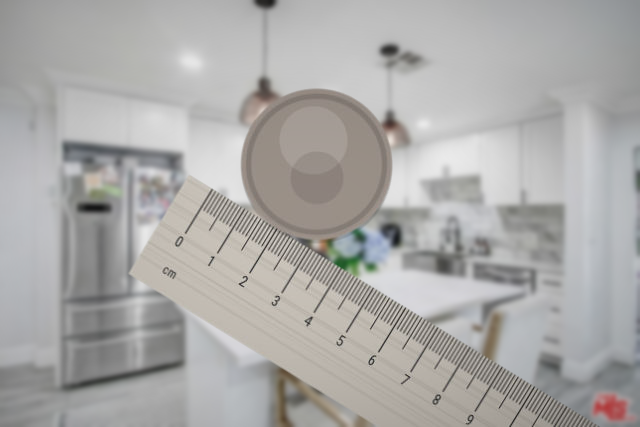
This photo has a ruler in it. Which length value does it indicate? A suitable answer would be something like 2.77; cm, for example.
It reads 4; cm
